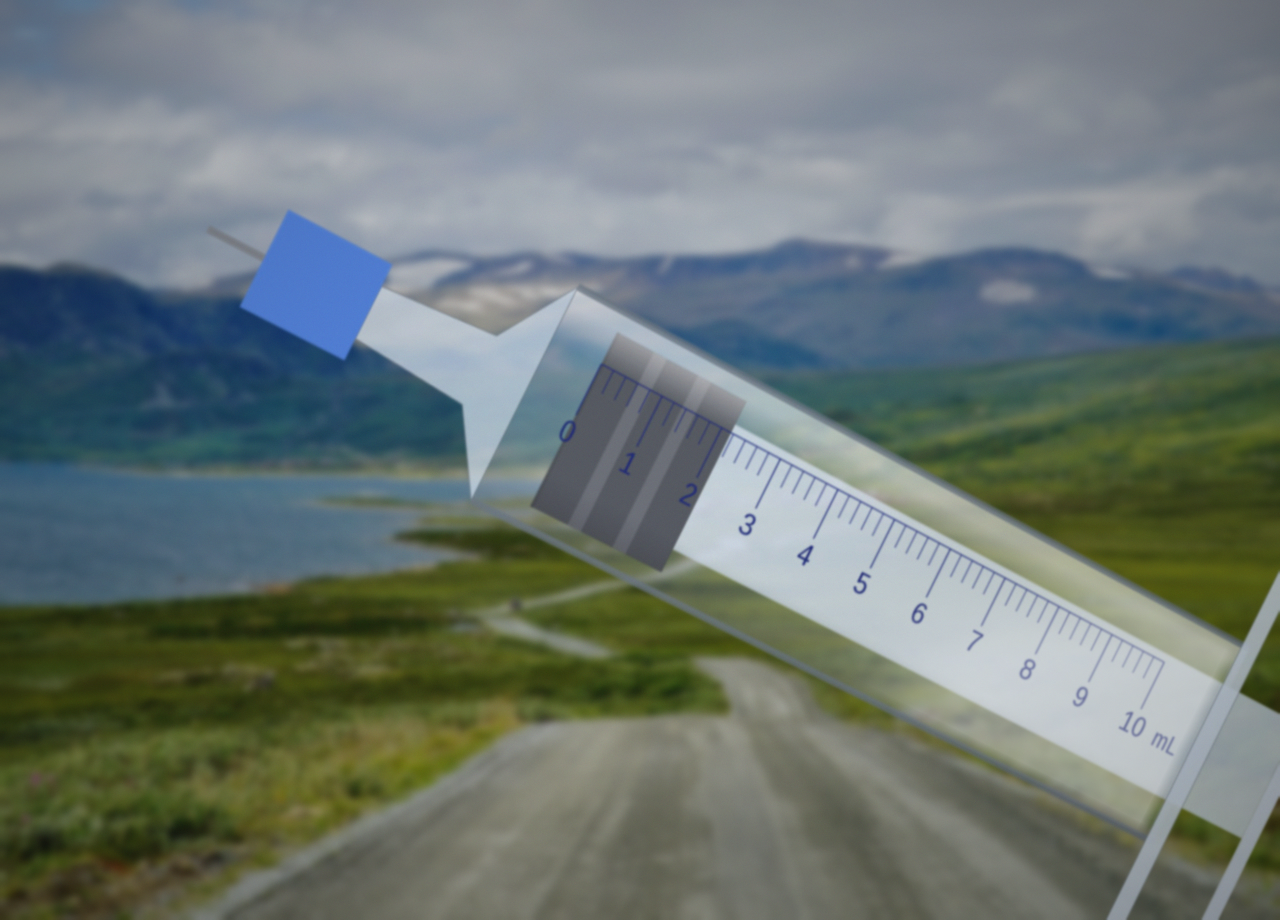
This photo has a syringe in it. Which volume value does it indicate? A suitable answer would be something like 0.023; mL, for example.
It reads 0; mL
